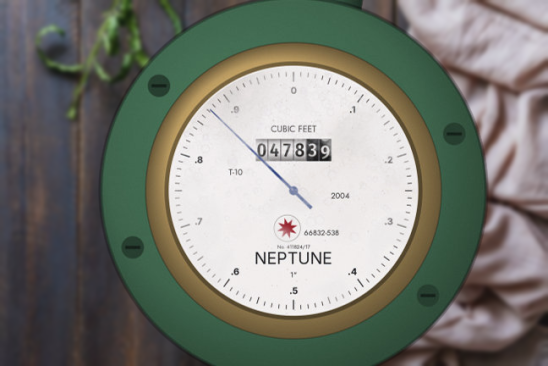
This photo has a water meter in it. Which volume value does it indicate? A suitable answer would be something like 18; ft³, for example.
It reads 47838.87; ft³
